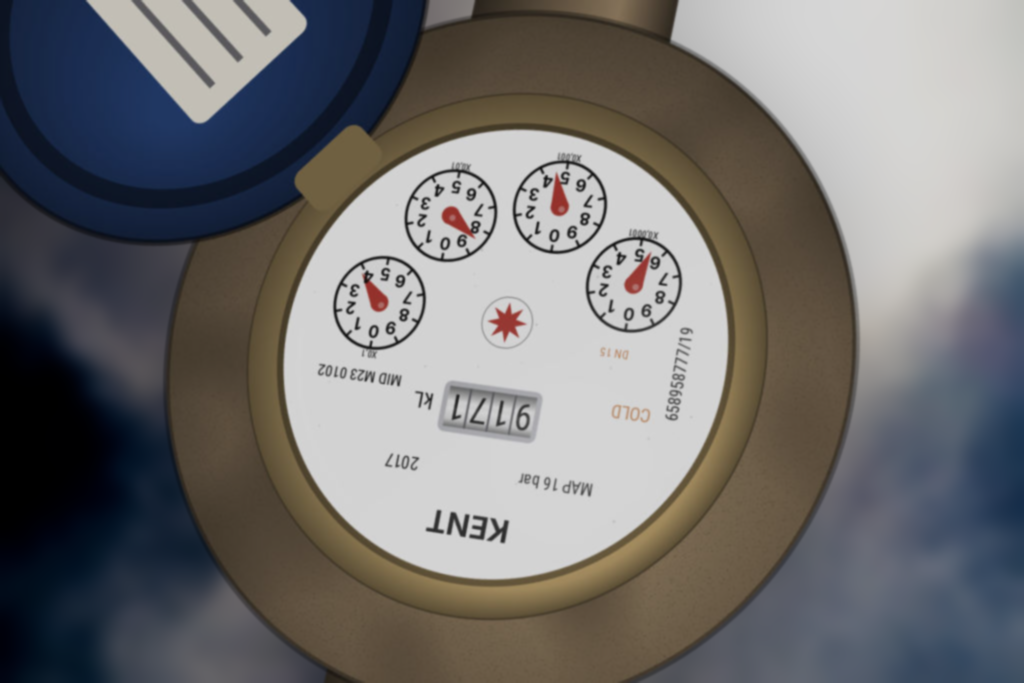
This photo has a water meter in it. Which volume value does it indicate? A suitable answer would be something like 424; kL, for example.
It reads 9171.3845; kL
